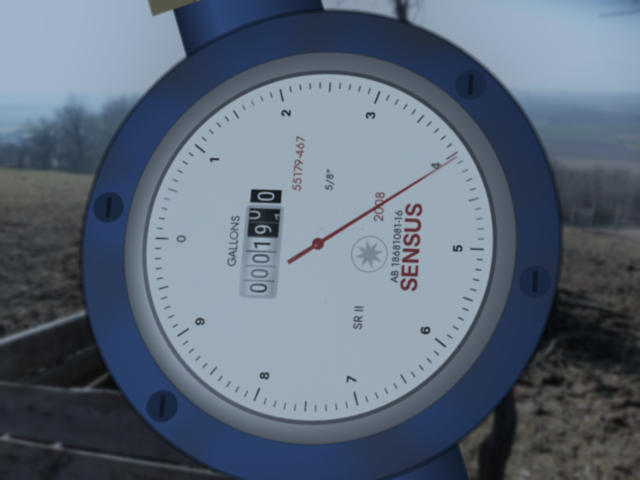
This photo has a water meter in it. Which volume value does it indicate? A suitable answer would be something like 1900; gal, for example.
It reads 1904.0; gal
